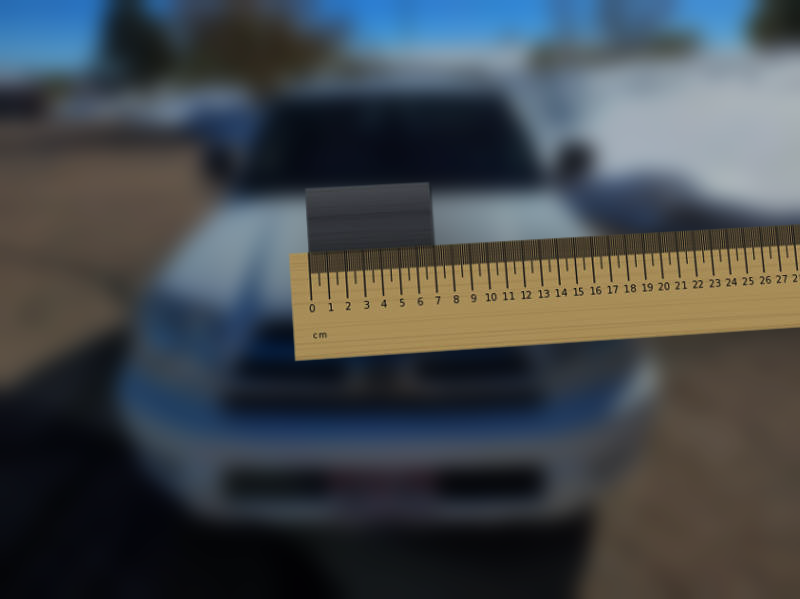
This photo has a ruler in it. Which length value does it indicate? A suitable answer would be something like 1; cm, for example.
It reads 7; cm
